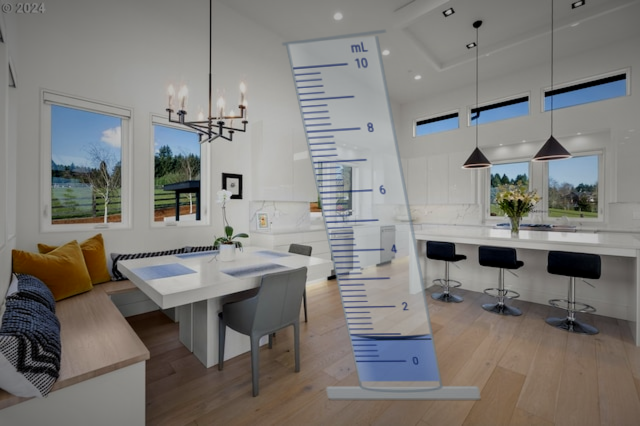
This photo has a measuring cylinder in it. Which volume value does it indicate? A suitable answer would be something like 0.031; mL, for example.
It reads 0.8; mL
